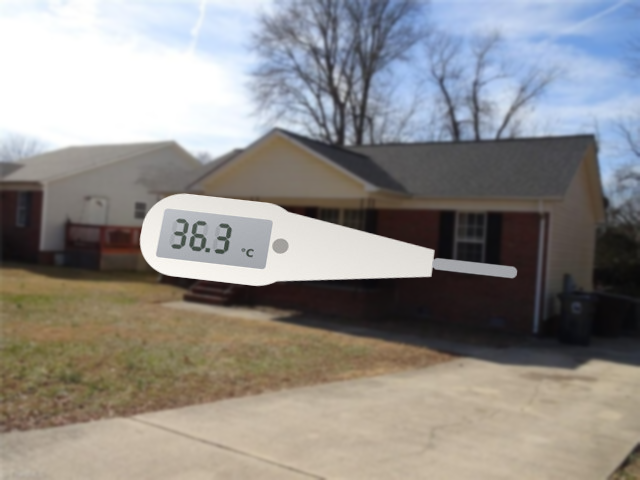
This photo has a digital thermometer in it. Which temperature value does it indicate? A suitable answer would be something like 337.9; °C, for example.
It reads 36.3; °C
